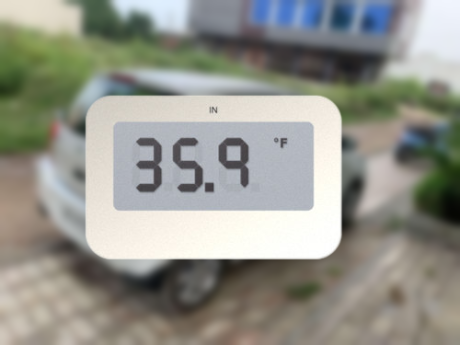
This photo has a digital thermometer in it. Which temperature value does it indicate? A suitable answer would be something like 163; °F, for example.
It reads 35.9; °F
